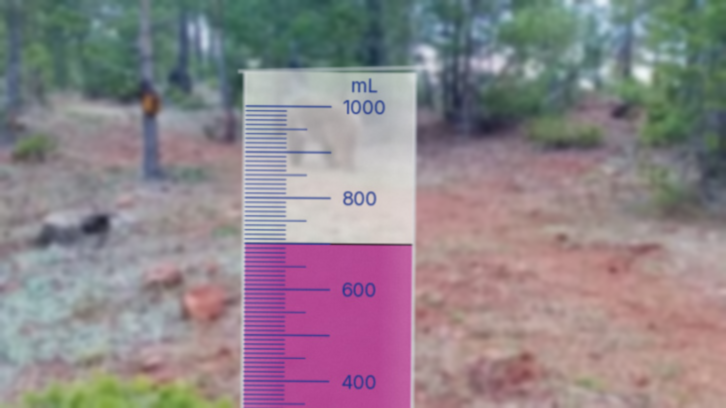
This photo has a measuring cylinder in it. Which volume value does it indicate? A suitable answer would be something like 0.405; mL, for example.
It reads 700; mL
